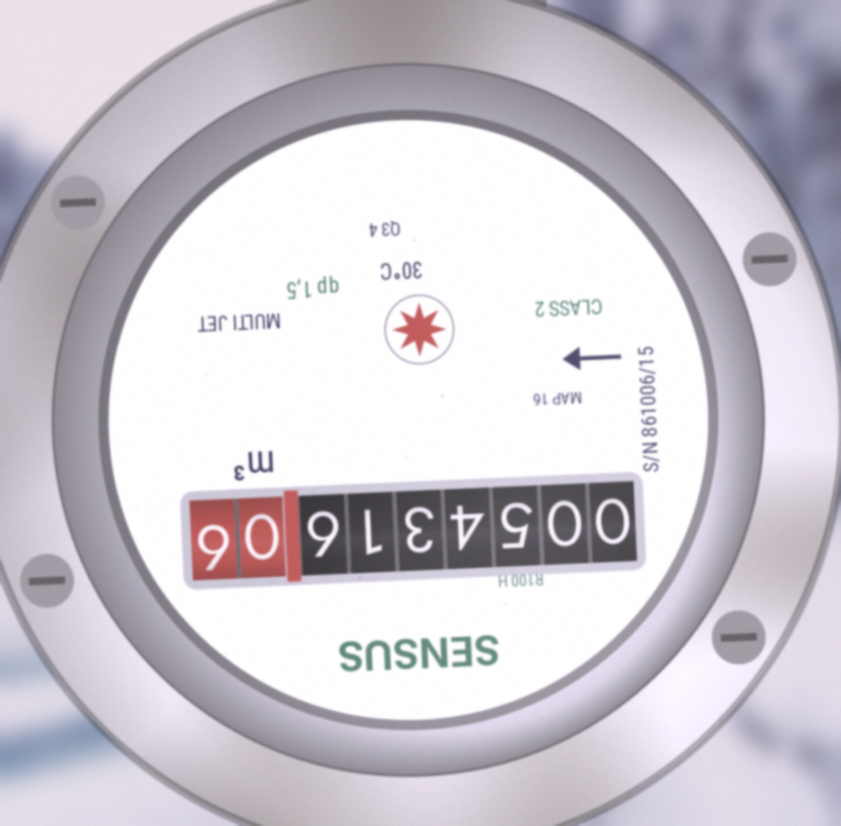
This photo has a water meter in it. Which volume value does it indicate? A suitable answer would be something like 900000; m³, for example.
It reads 54316.06; m³
